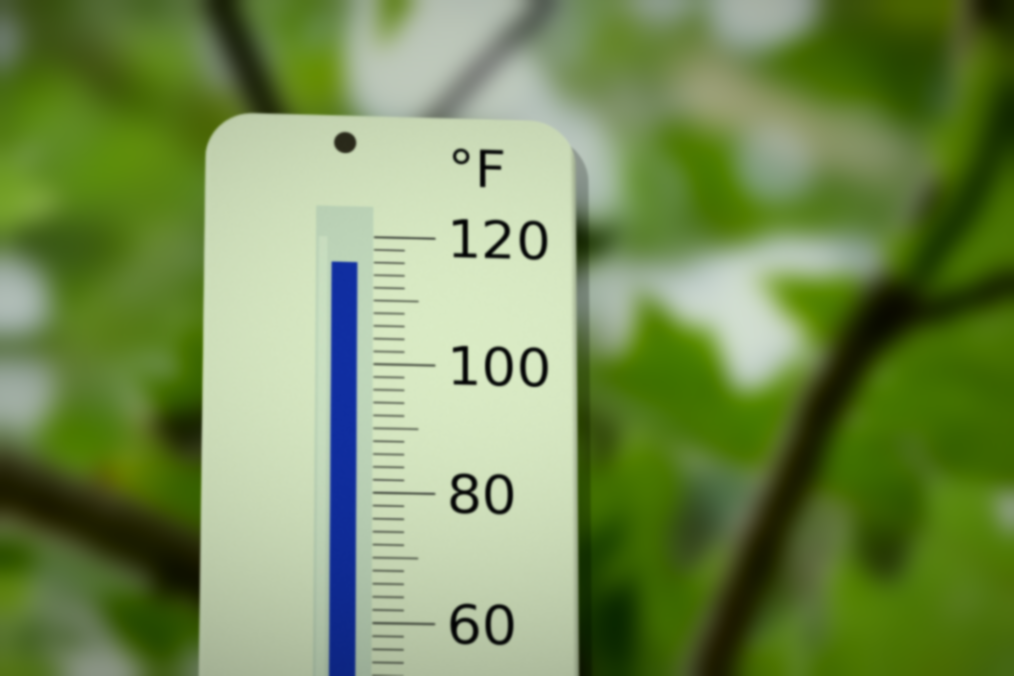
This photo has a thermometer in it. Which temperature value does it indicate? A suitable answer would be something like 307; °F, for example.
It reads 116; °F
